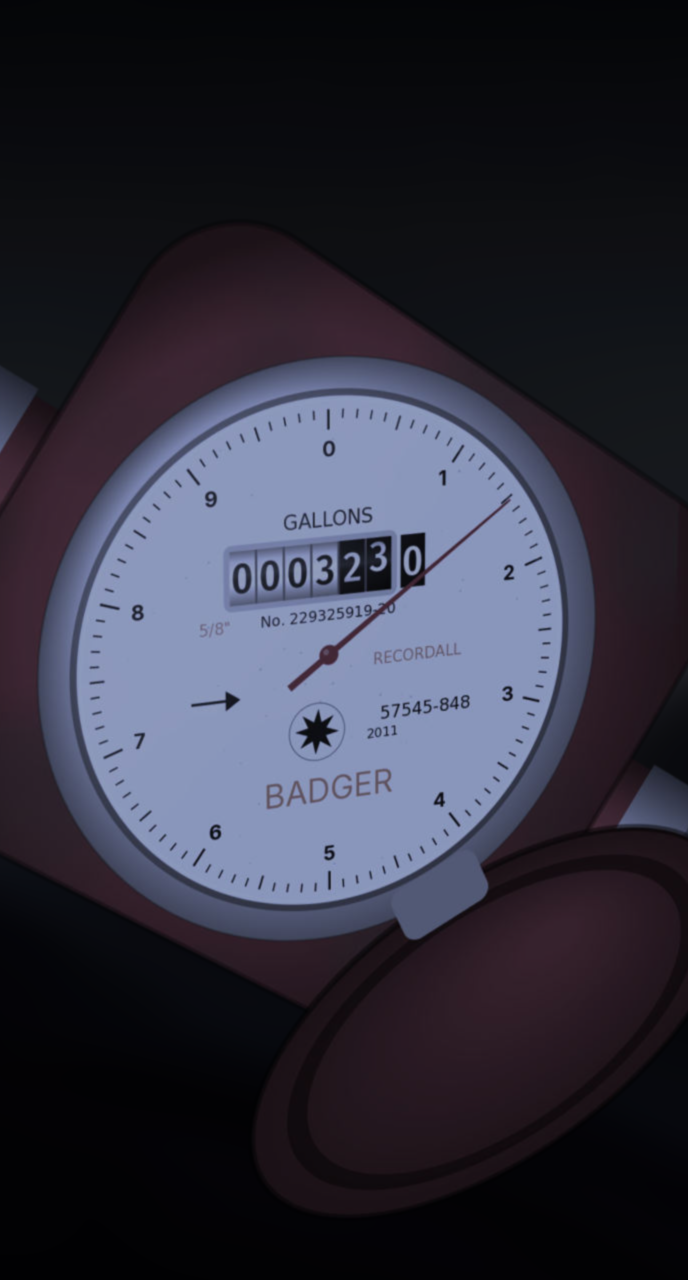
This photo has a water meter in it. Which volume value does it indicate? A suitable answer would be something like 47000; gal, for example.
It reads 3231.5; gal
